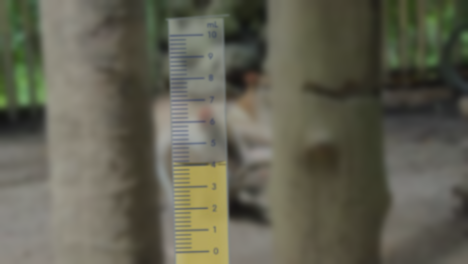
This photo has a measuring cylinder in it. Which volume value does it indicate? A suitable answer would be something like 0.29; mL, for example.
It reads 4; mL
